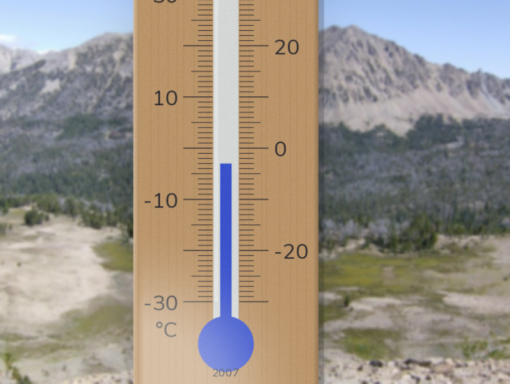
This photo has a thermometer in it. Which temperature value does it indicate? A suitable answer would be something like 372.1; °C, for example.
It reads -3; °C
